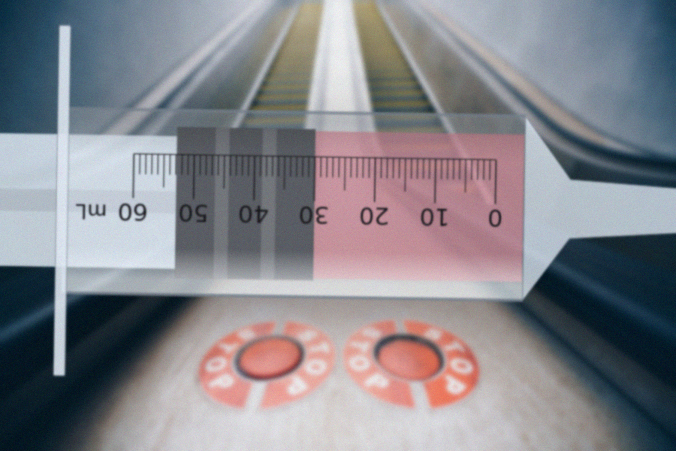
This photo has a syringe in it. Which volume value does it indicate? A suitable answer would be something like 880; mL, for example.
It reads 30; mL
